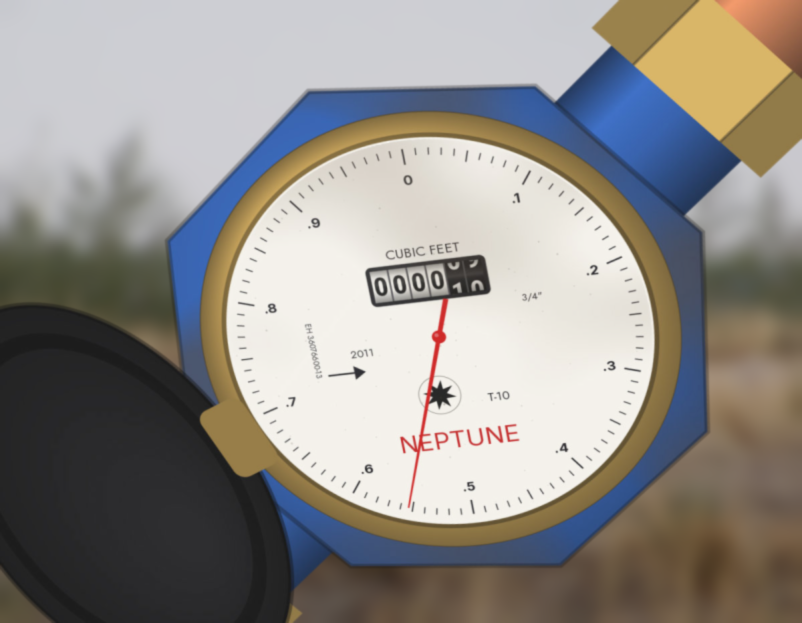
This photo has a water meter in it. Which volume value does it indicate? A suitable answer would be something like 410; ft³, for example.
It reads 9.55; ft³
